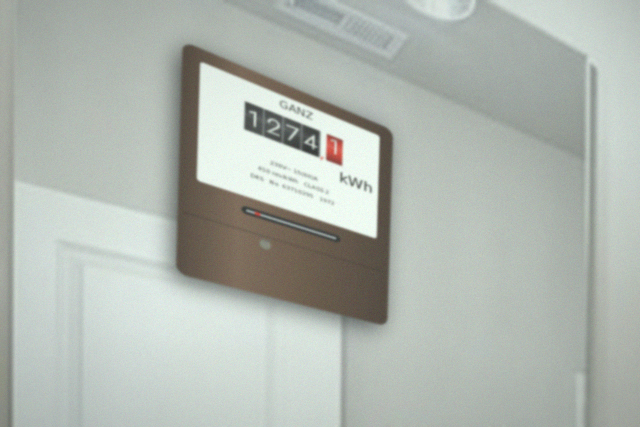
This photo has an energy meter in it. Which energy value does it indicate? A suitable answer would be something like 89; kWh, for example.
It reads 1274.1; kWh
